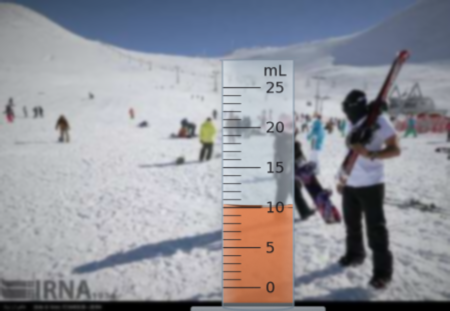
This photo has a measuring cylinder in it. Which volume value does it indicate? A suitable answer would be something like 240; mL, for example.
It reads 10; mL
